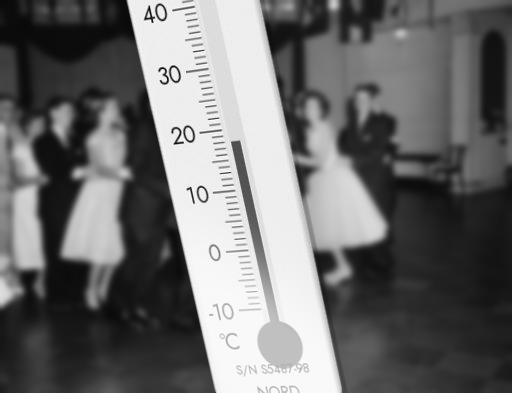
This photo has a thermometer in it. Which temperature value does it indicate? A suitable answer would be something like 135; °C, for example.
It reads 18; °C
